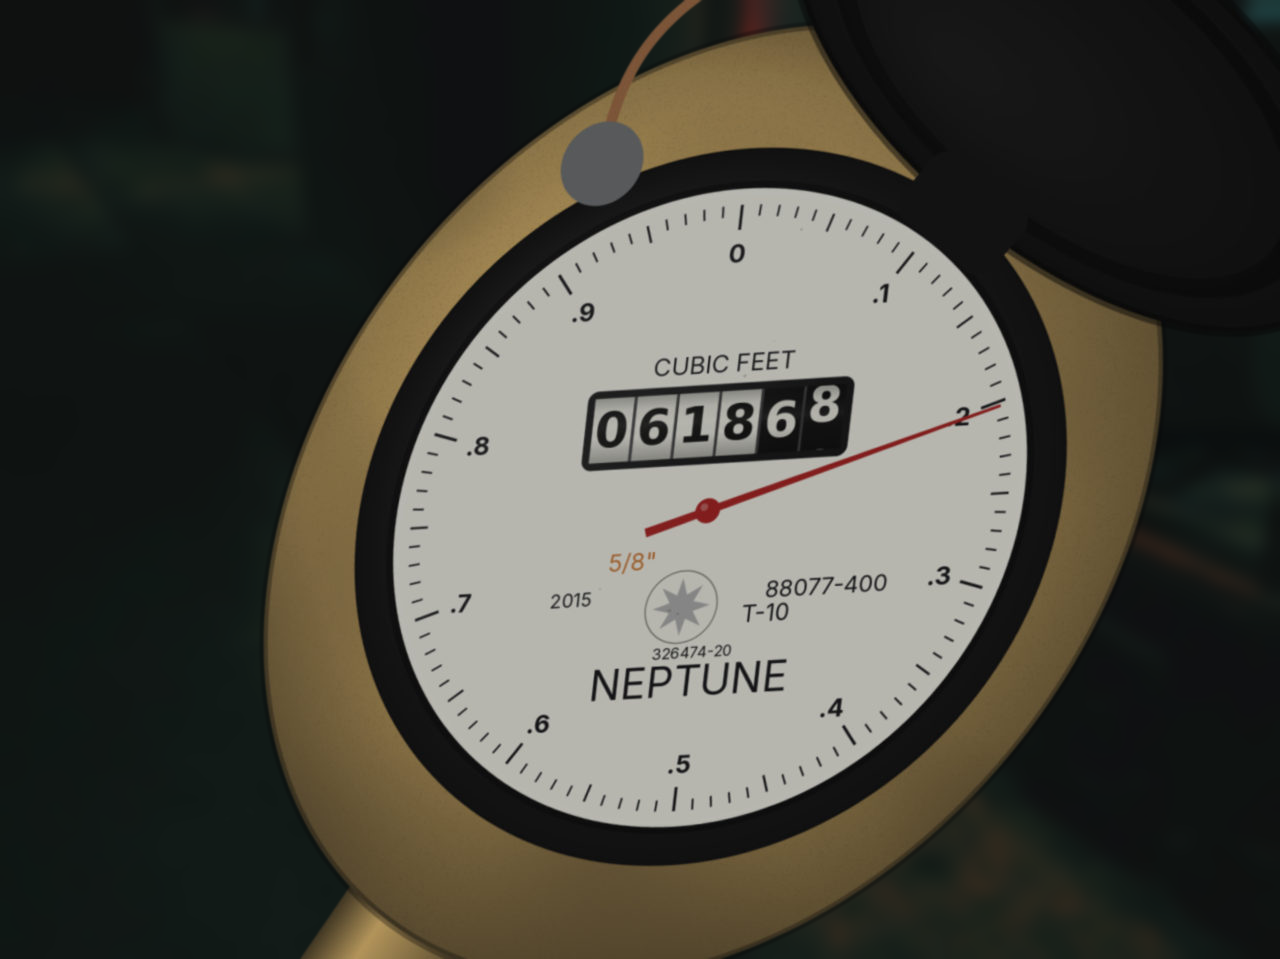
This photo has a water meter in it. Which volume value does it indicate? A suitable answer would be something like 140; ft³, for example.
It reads 61868.20; ft³
